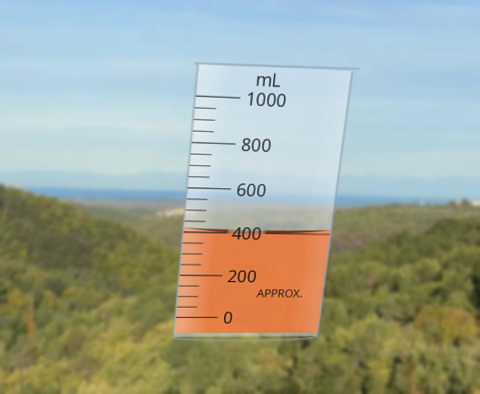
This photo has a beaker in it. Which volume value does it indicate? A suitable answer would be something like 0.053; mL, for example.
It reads 400; mL
